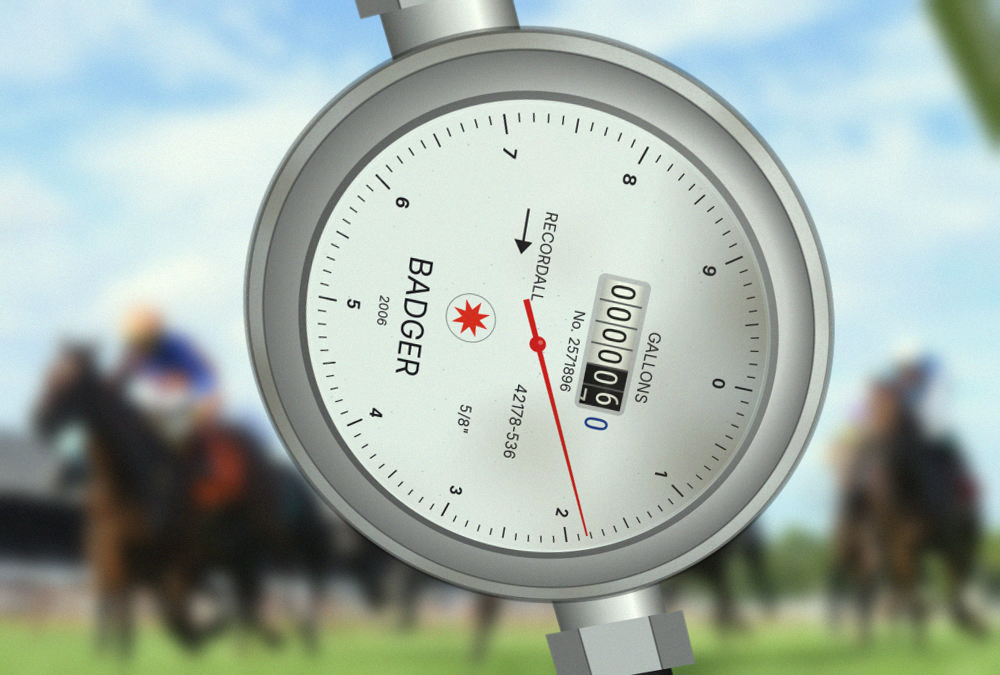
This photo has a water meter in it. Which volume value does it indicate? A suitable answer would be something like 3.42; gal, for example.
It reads 61.8; gal
